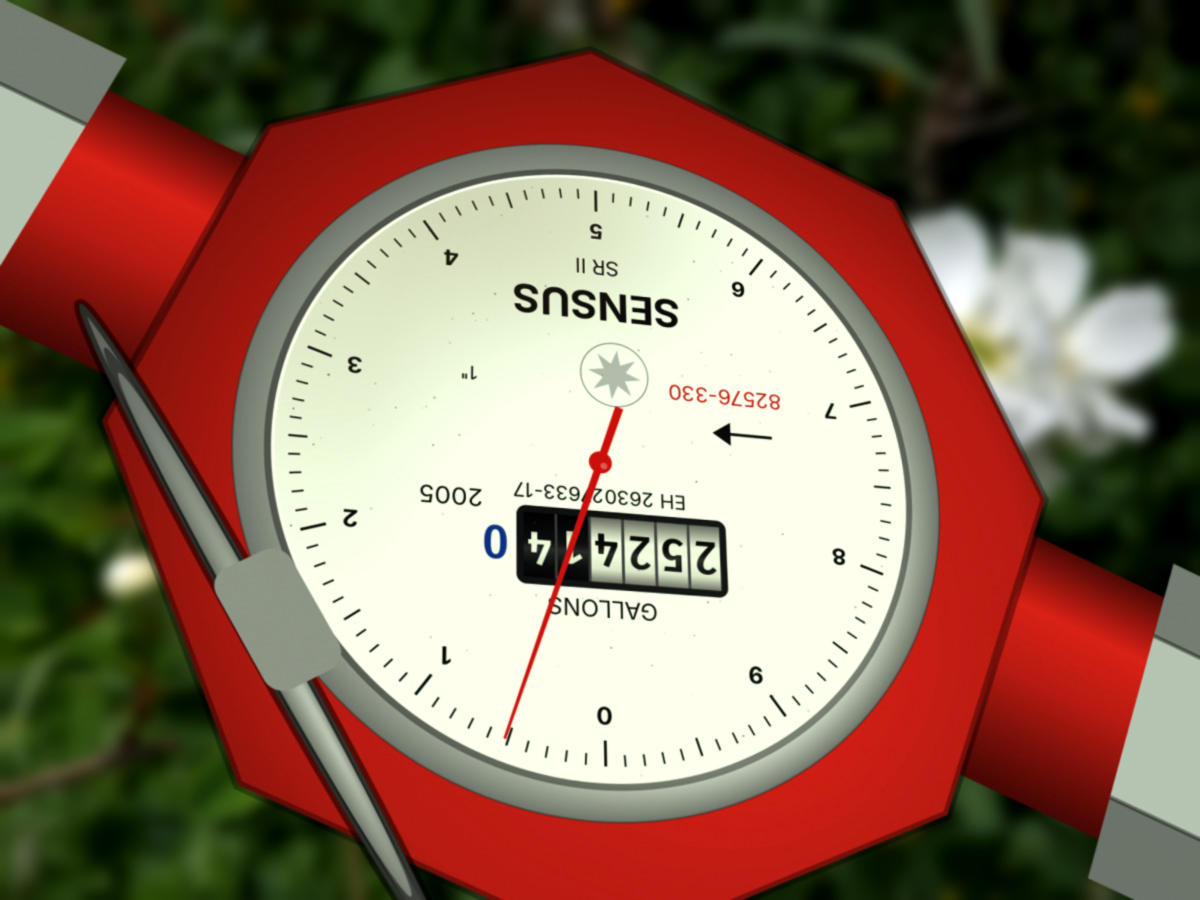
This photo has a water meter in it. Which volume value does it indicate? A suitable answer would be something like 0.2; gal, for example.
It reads 2524140.5; gal
